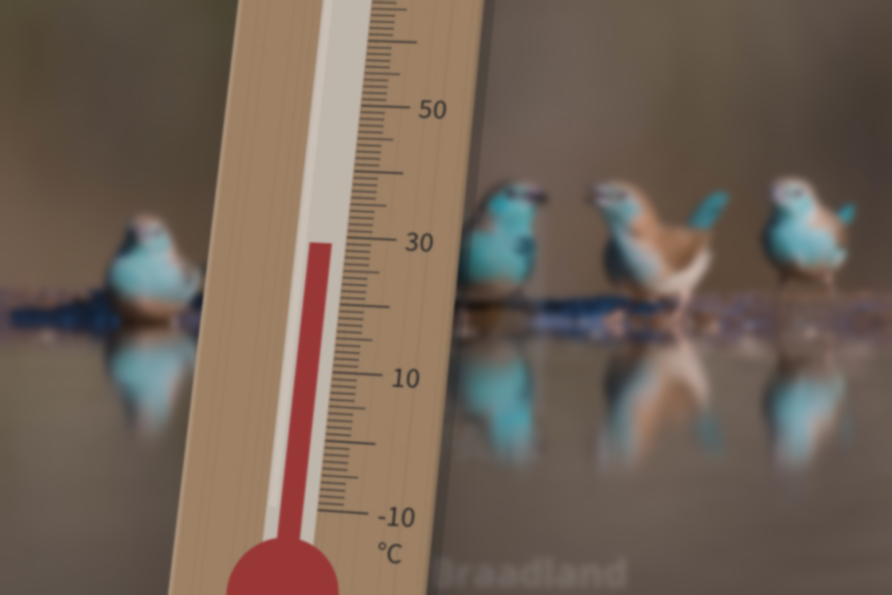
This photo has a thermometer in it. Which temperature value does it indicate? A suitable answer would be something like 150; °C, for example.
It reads 29; °C
